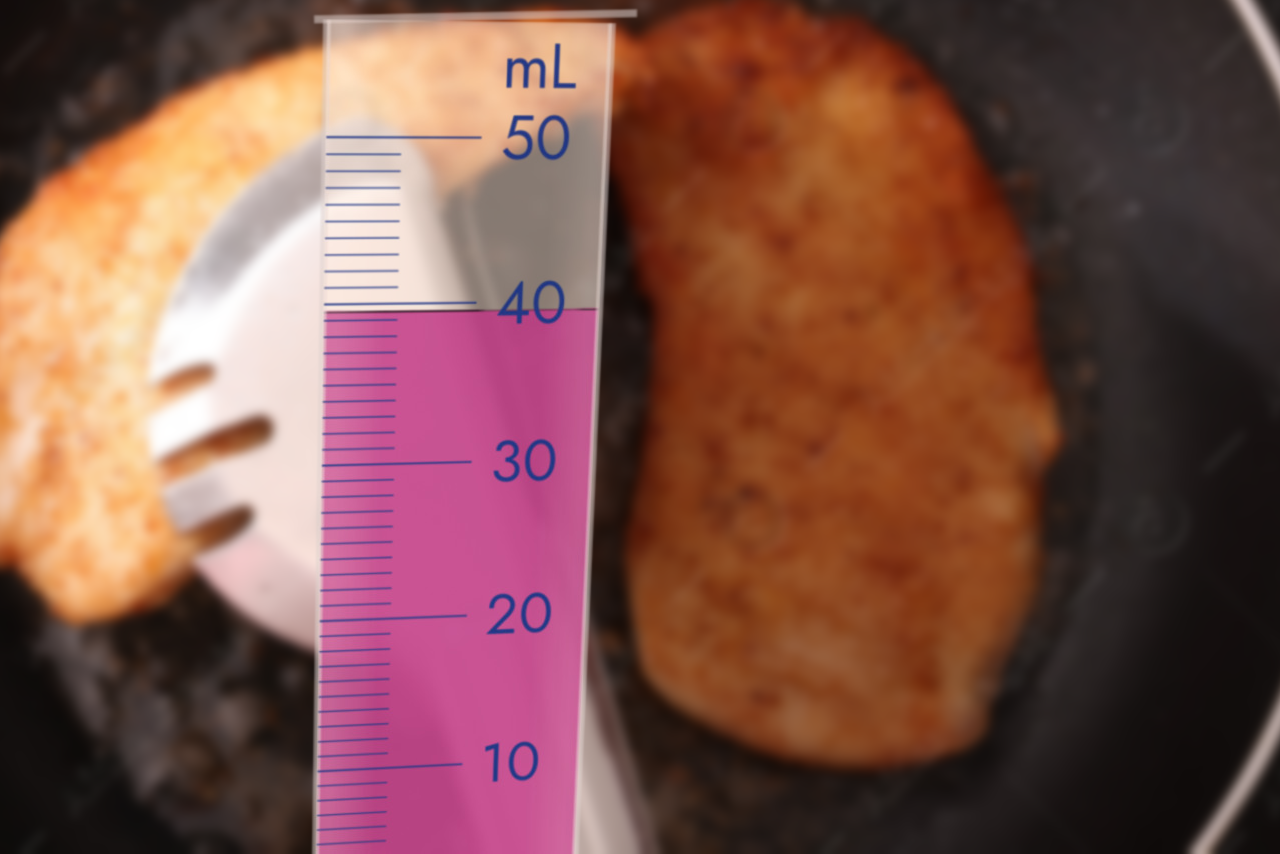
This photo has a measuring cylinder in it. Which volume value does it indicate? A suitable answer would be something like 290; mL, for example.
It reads 39.5; mL
